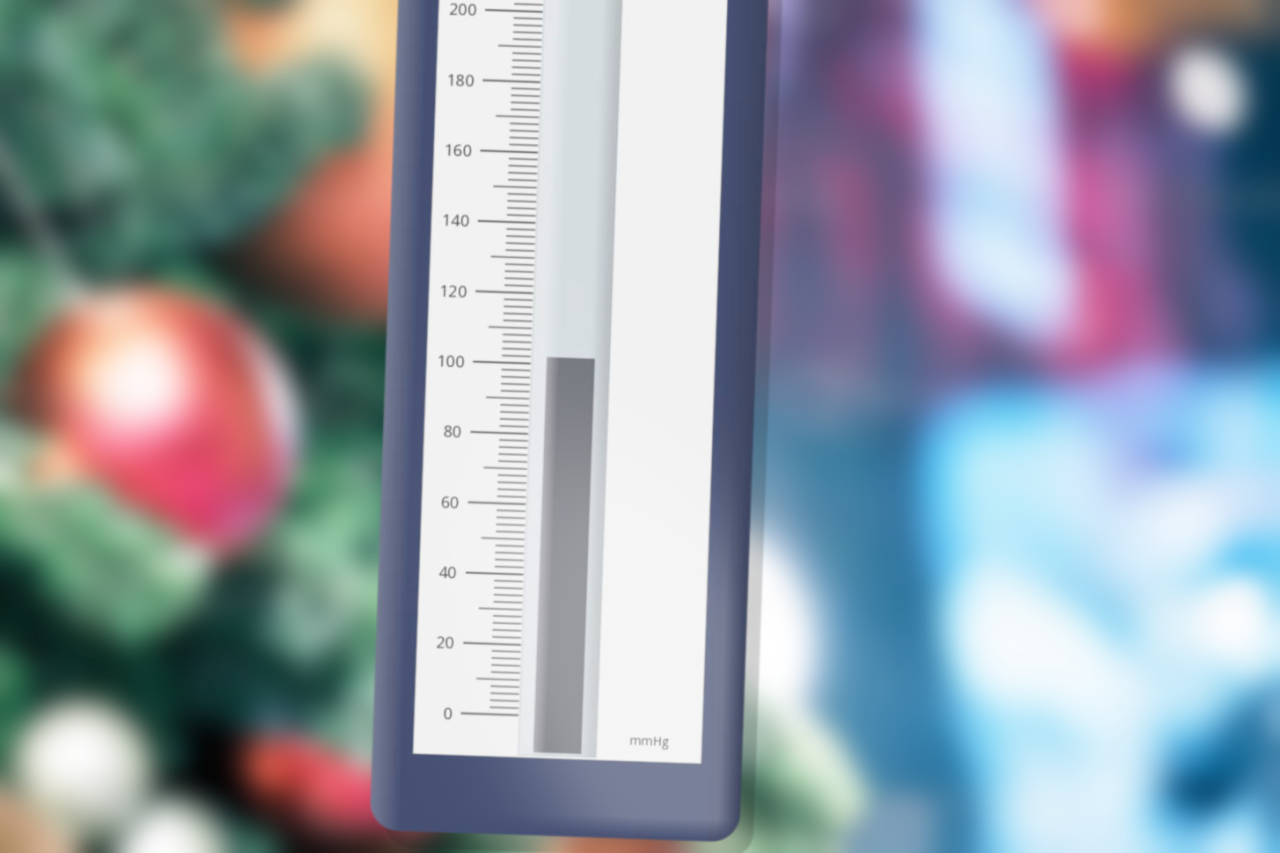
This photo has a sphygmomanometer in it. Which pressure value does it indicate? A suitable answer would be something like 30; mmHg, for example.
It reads 102; mmHg
